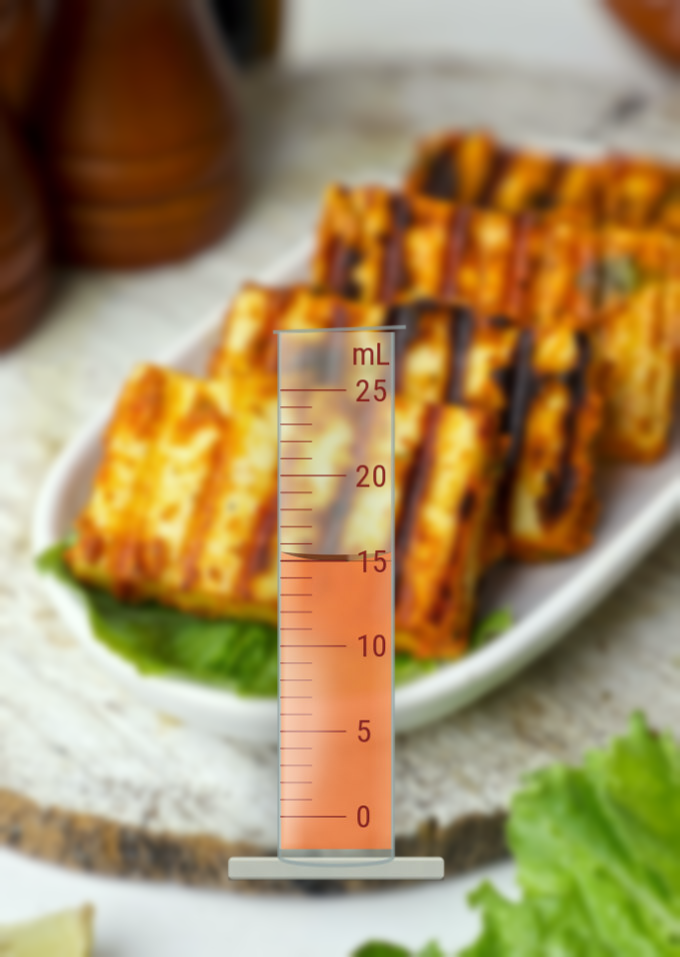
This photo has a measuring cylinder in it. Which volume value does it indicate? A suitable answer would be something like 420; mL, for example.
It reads 15; mL
